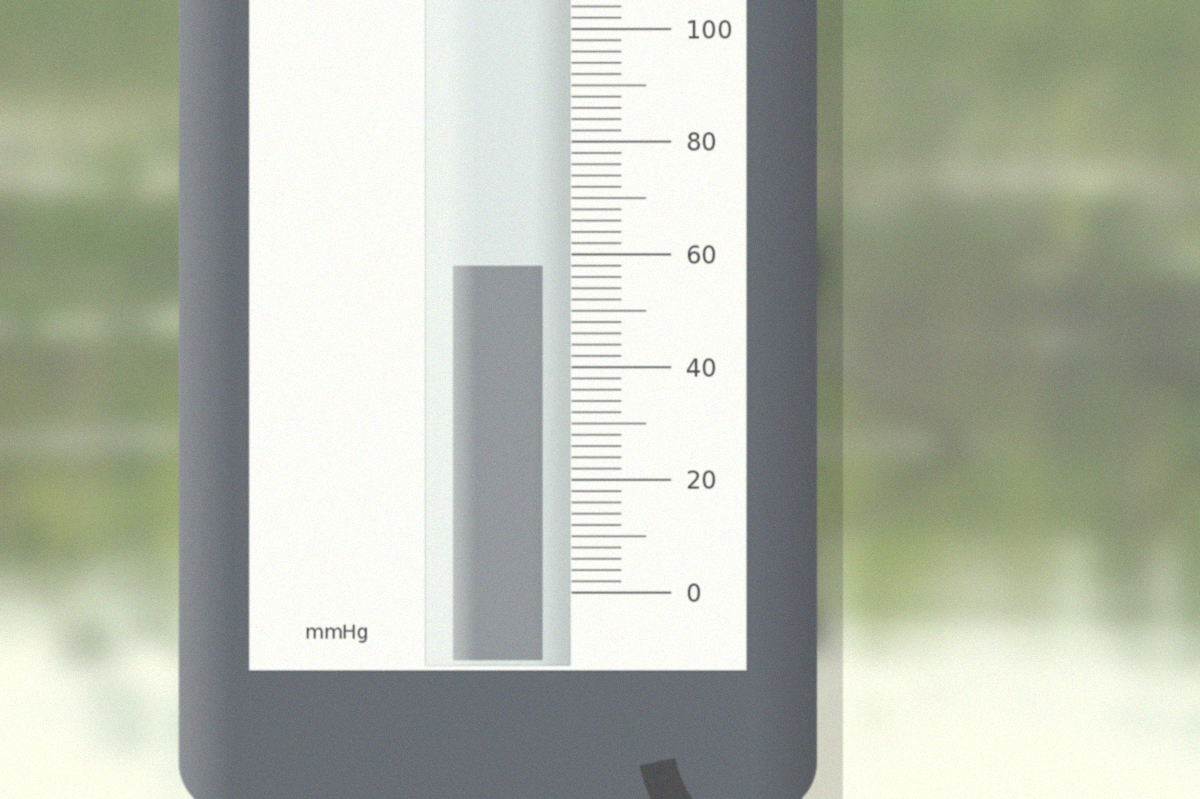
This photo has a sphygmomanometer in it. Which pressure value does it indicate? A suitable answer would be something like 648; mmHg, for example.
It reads 58; mmHg
